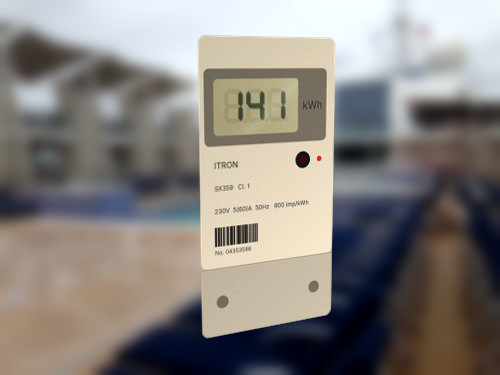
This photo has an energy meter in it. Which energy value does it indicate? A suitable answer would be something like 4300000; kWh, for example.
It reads 141; kWh
